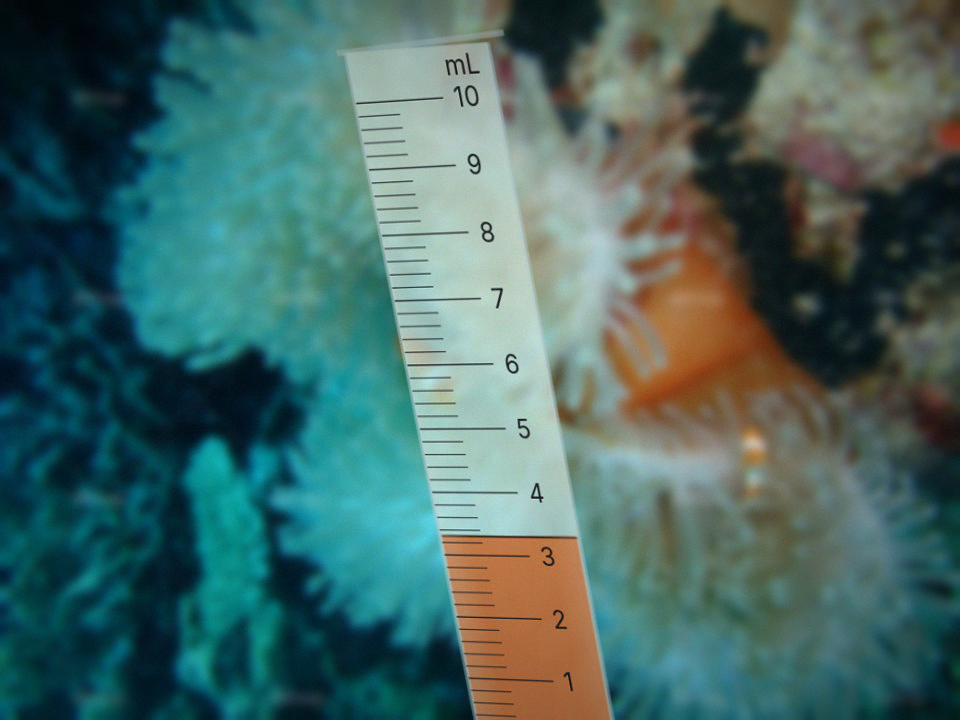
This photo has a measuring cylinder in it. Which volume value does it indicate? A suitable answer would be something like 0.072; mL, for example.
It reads 3.3; mL
